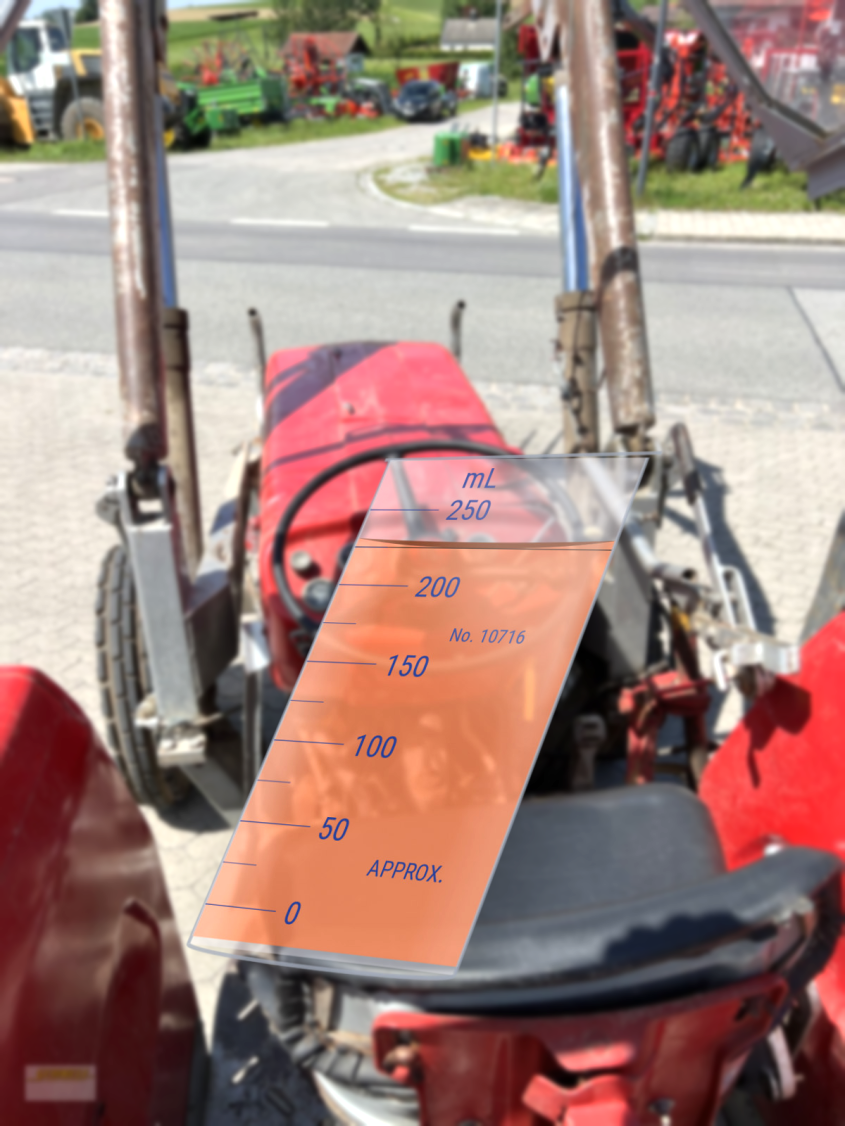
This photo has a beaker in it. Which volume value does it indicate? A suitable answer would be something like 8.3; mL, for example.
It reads 225; mL
